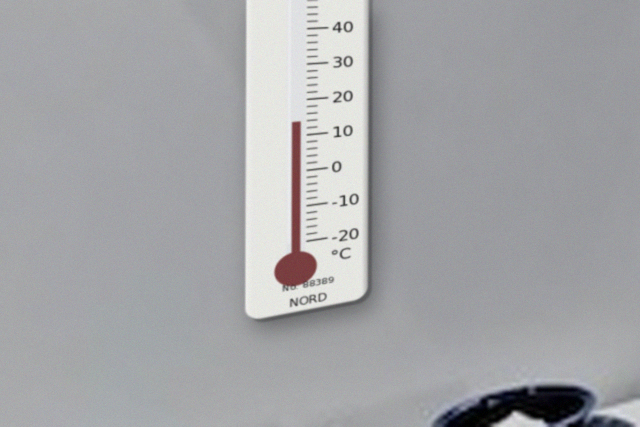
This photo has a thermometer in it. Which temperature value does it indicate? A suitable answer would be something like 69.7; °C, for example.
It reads 14; °C
